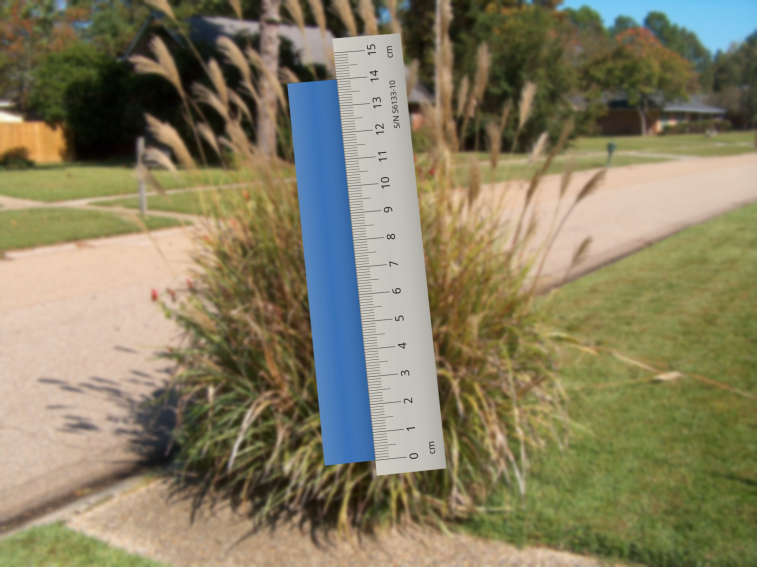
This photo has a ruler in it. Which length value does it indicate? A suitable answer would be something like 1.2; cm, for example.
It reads 14; cm
